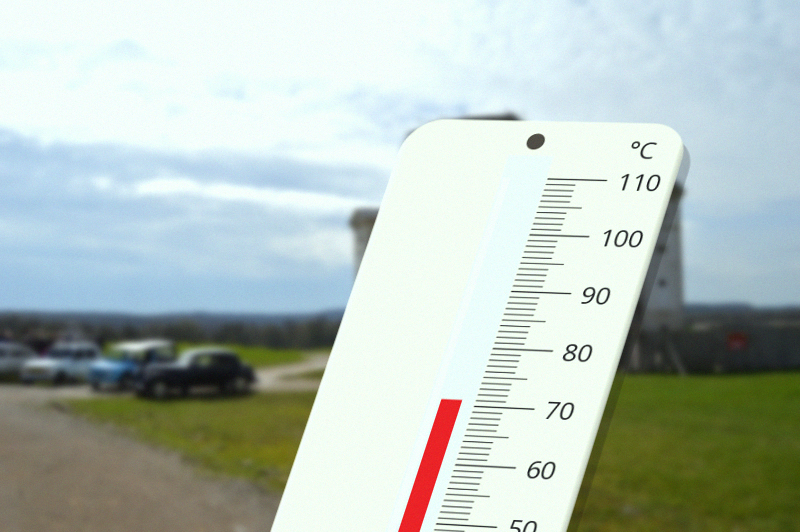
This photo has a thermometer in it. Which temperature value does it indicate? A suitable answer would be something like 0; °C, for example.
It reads 71; °C
